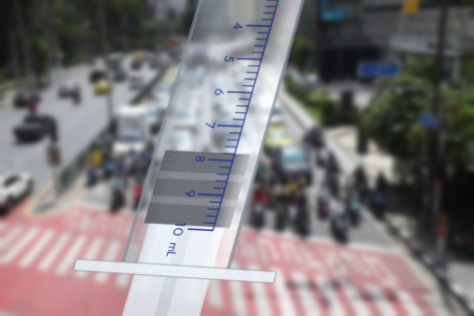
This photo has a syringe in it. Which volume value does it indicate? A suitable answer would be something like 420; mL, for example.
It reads 7.8; mL
